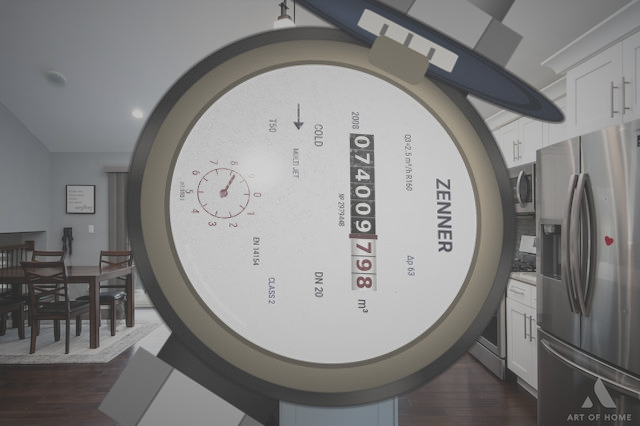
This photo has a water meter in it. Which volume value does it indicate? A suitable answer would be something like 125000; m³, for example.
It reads 74009.7988; m³
